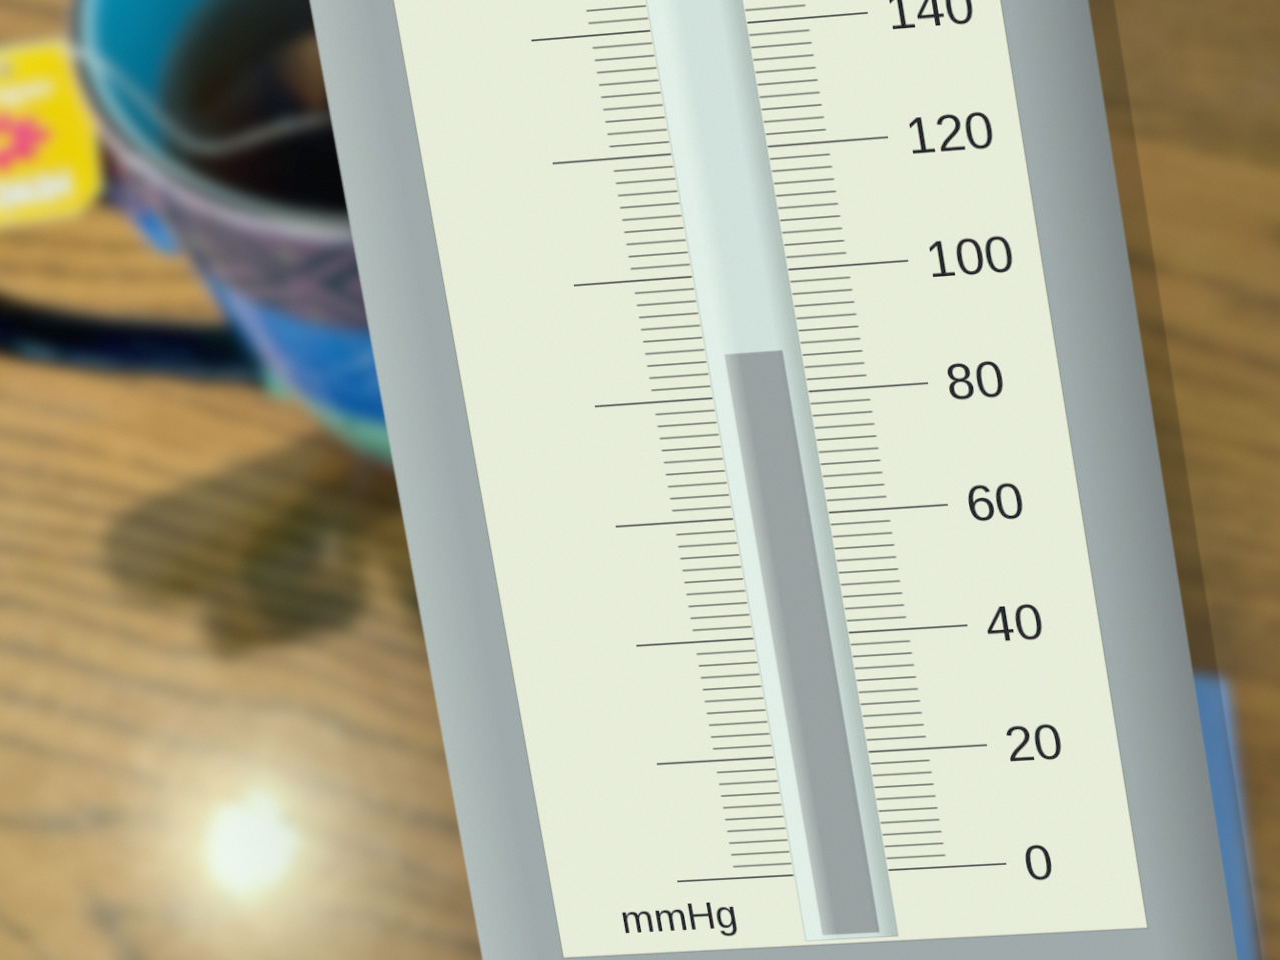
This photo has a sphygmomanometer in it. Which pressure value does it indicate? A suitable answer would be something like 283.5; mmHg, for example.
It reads 87; mmHg
